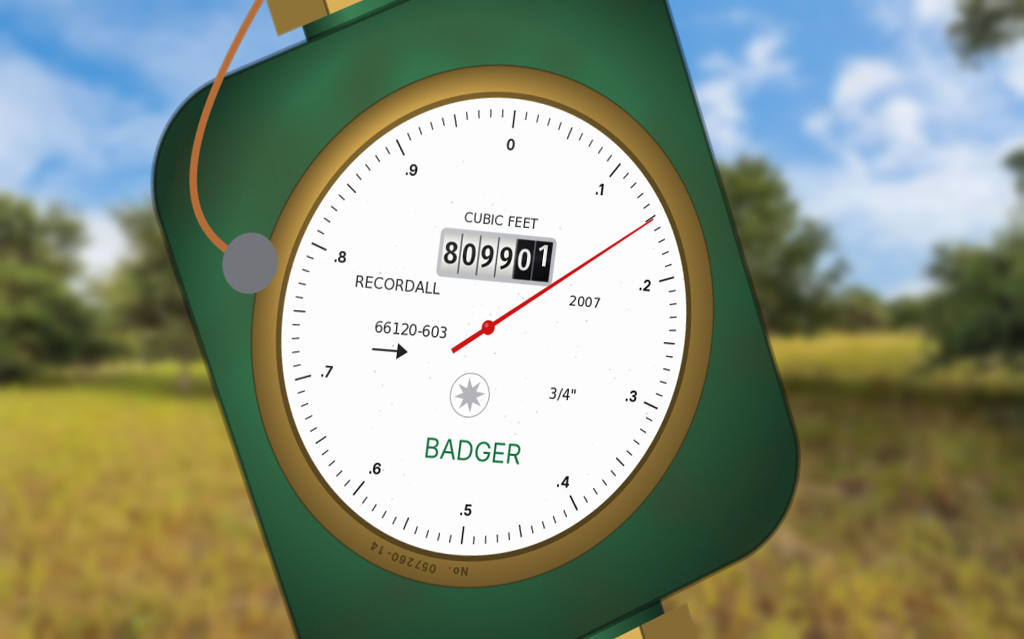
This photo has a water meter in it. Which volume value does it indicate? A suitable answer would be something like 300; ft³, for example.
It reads 809901.15; ft³
